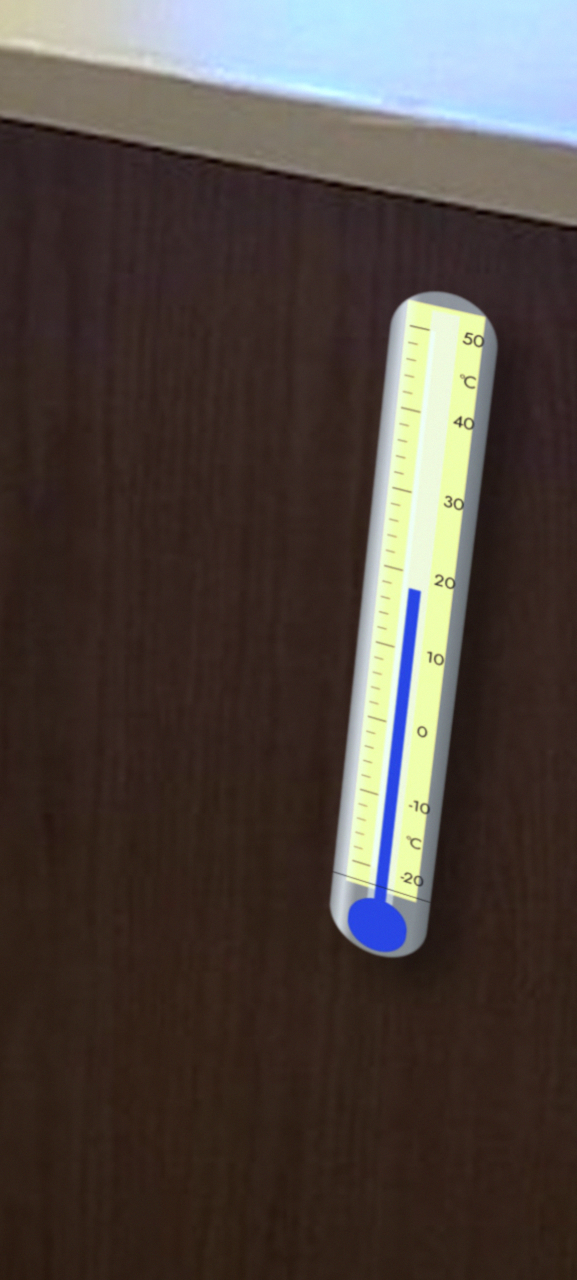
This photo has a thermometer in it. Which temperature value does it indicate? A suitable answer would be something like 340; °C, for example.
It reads 18; °C
